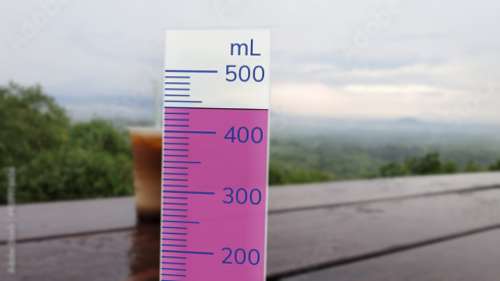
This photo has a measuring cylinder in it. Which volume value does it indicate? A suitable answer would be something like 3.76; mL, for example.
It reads 440; mL
